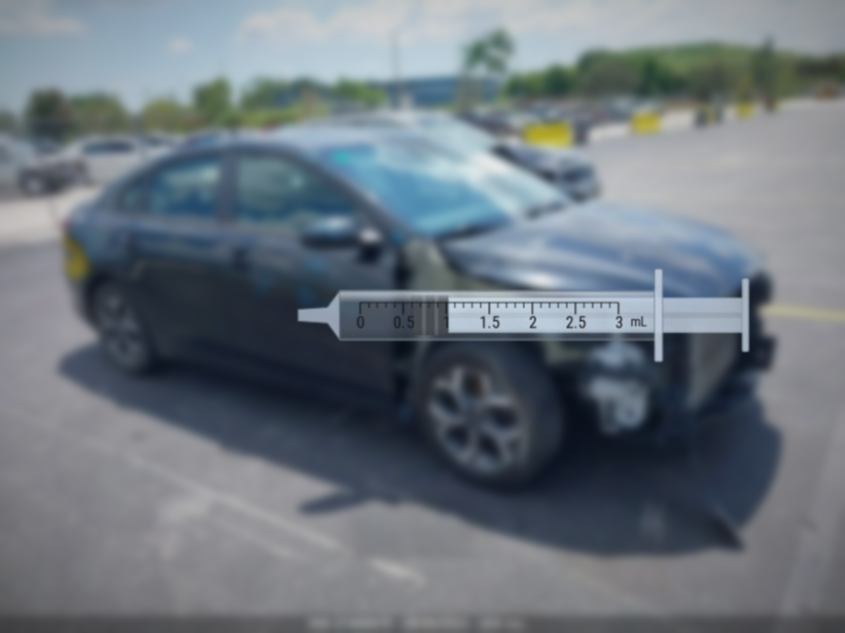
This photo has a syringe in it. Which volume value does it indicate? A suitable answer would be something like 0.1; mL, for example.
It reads 0.6; mL
